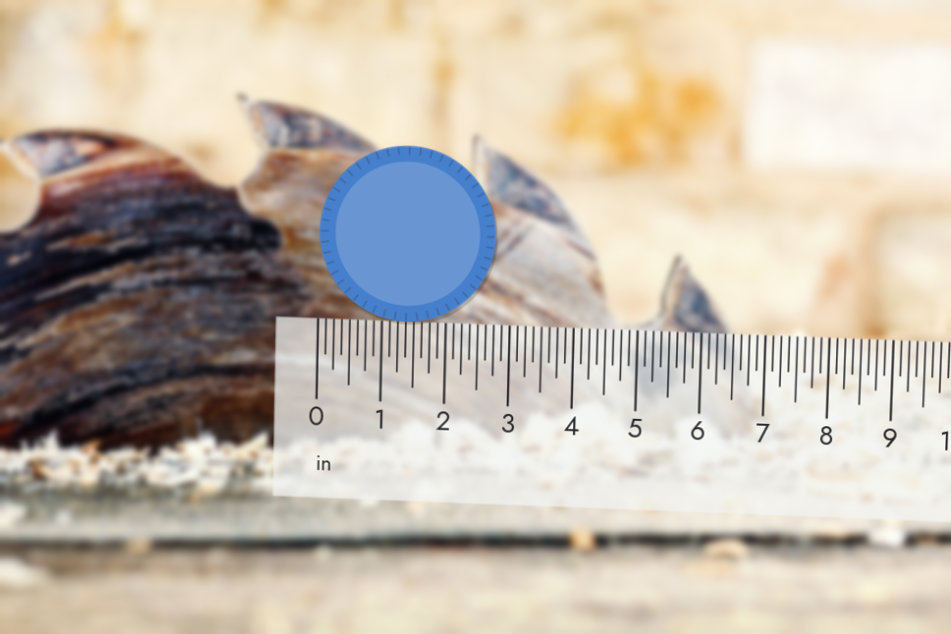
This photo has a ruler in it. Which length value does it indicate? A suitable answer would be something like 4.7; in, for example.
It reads 2.75; in
